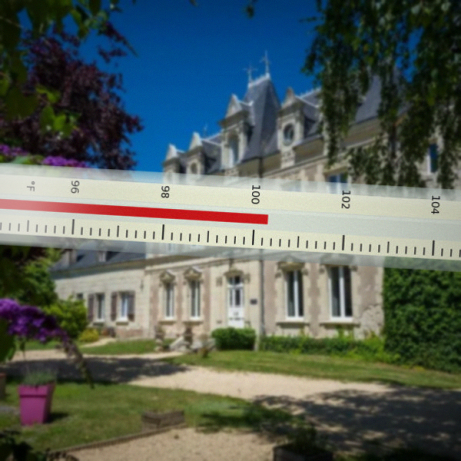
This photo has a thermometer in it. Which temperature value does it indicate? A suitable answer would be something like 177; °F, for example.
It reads 100.3; °F
